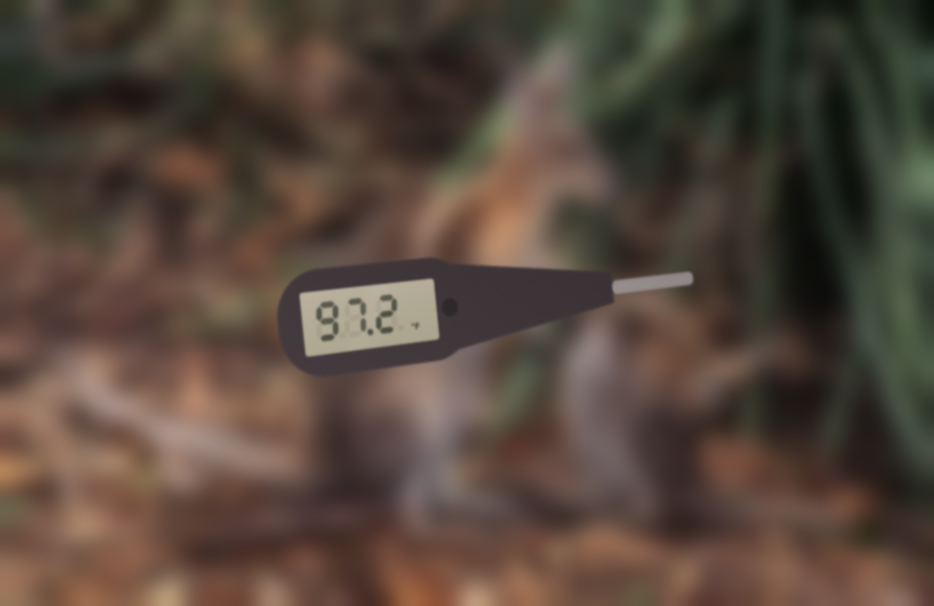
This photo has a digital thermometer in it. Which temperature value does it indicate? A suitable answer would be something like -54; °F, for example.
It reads 97.2; °F
